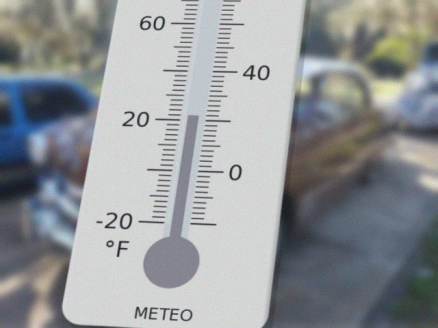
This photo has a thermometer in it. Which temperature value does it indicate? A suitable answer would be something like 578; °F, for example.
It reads 22; °F
